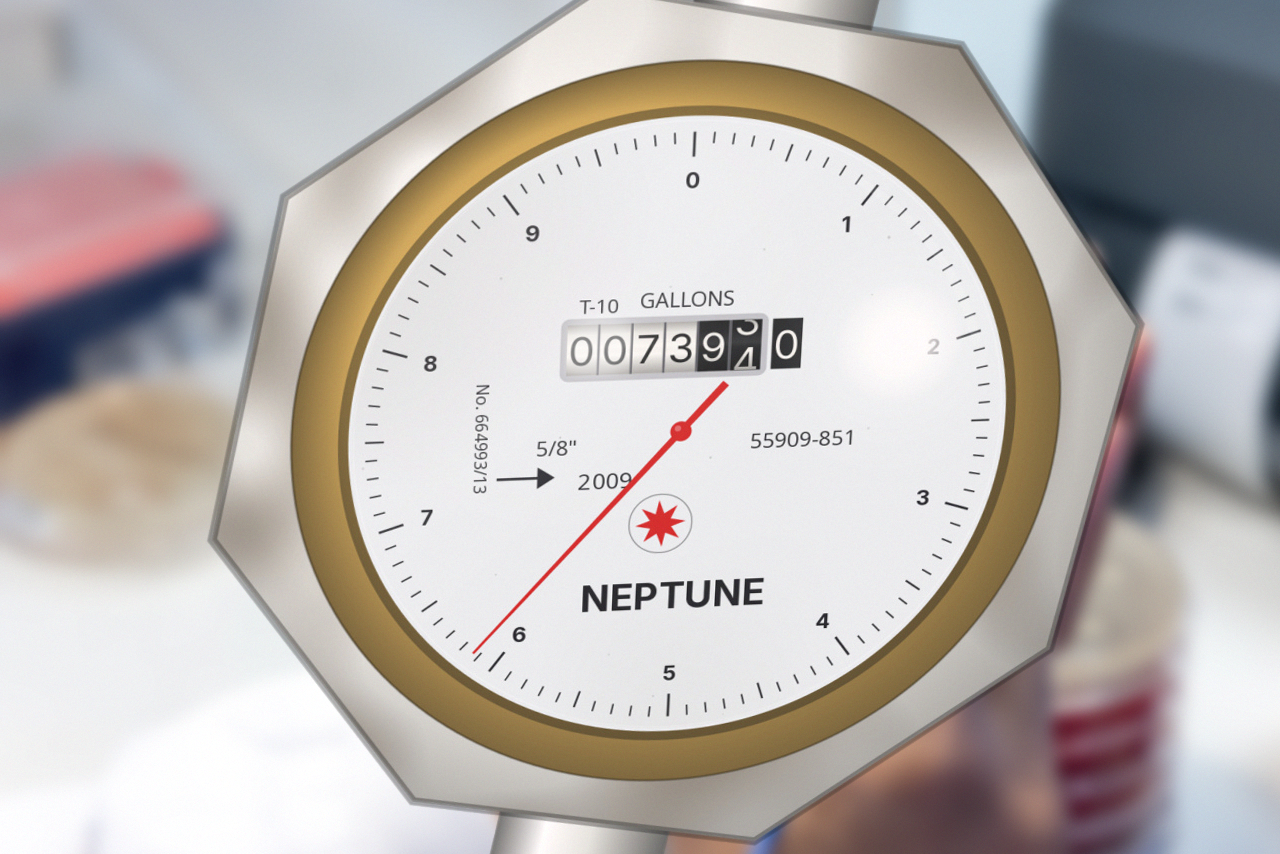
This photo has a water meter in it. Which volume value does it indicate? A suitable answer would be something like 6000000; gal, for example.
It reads 73936.1; gal
